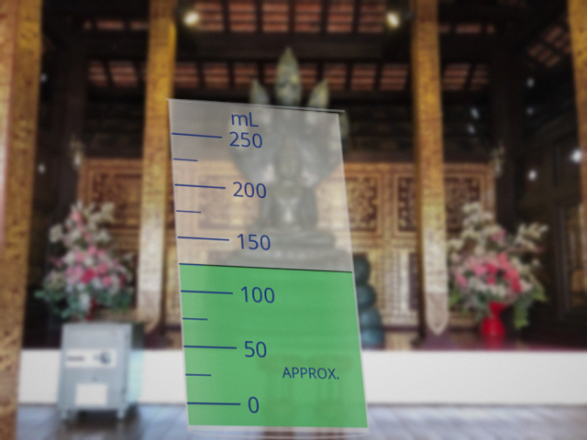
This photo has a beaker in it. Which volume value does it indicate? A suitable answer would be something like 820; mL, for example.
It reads 125; mL
